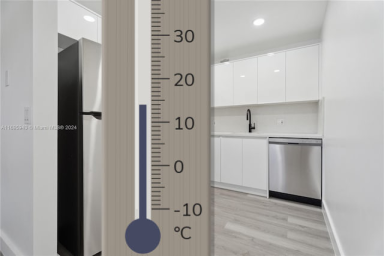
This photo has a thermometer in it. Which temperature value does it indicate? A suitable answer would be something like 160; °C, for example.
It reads 14; °C
